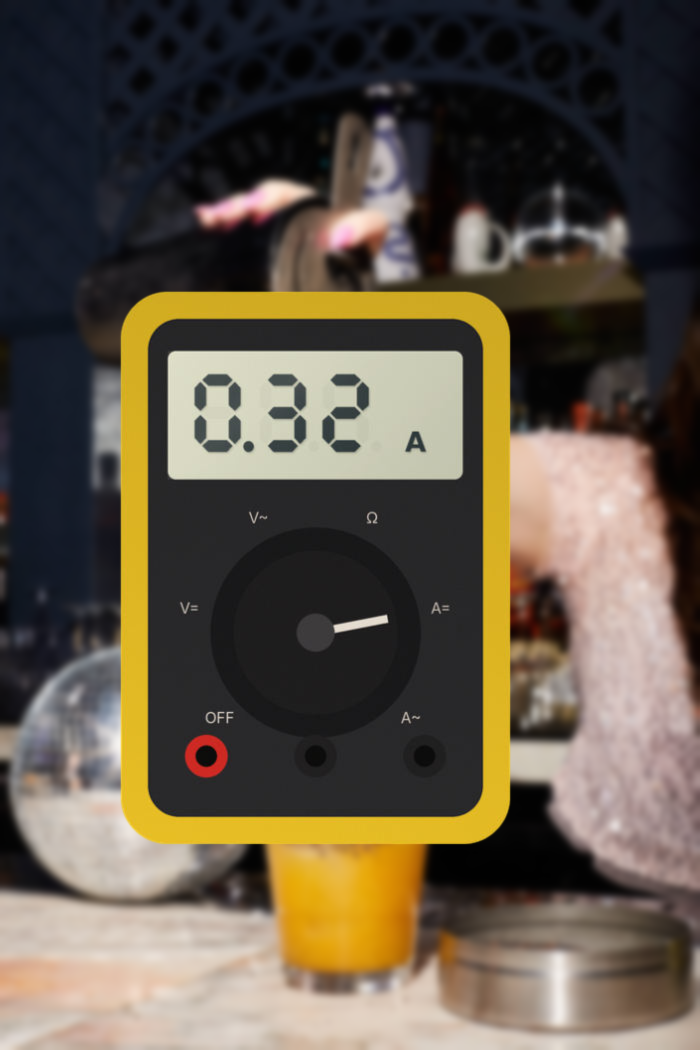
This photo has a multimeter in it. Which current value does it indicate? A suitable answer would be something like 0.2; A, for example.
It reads 0.32; A
